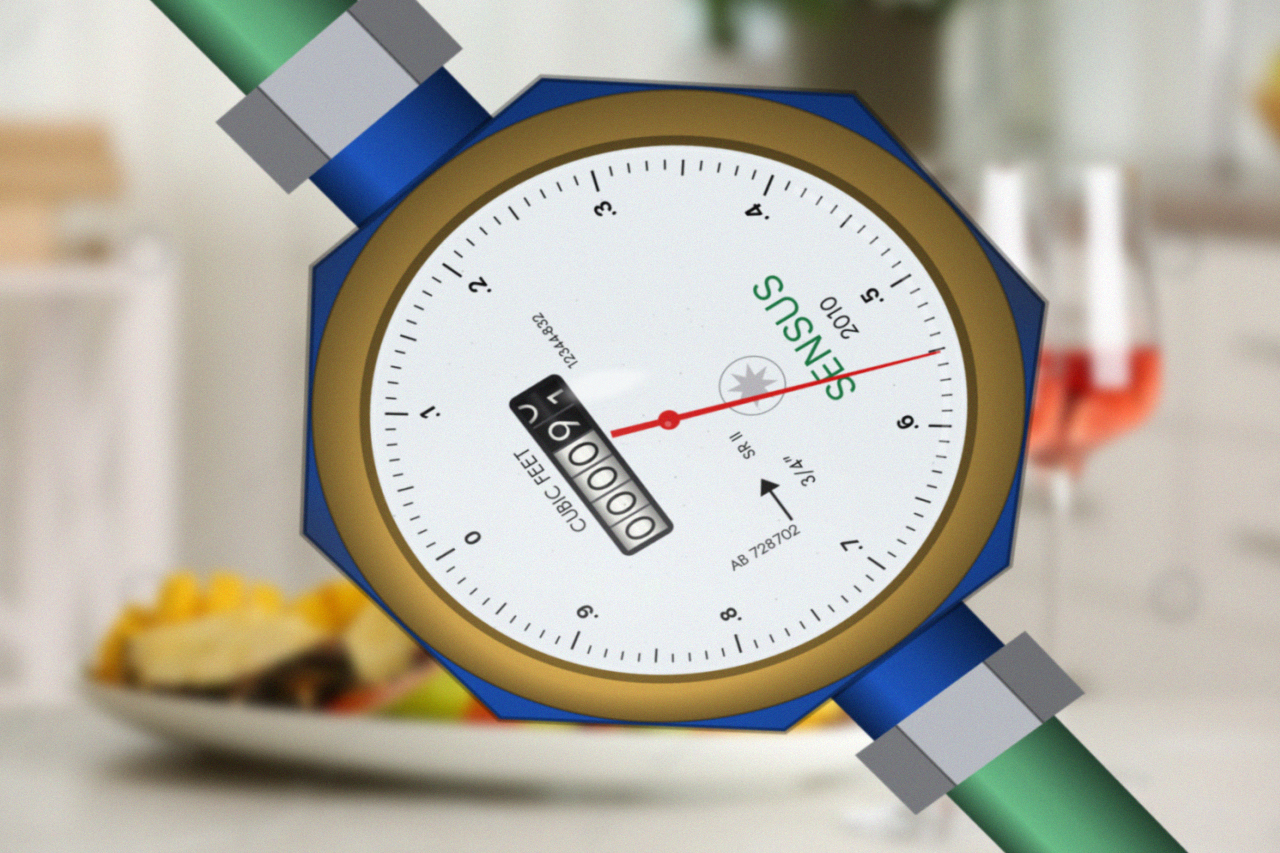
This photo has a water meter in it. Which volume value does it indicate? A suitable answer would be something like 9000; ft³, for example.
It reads 90.55; ft³
